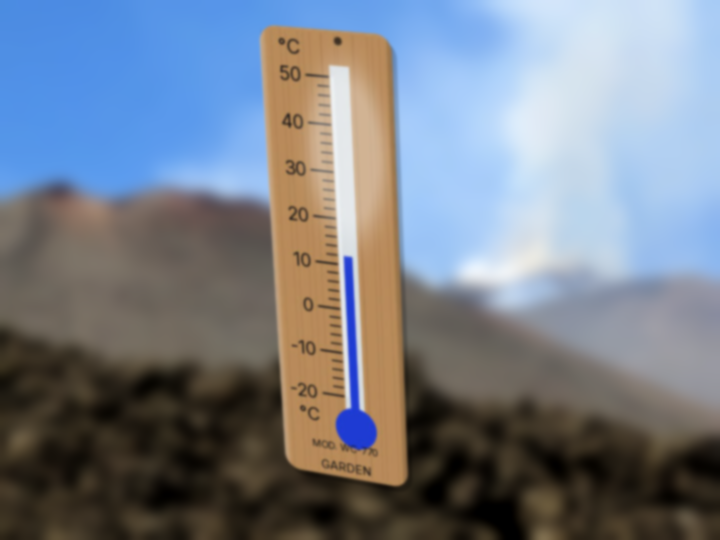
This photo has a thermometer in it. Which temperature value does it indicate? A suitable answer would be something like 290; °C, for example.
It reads 12; °C
